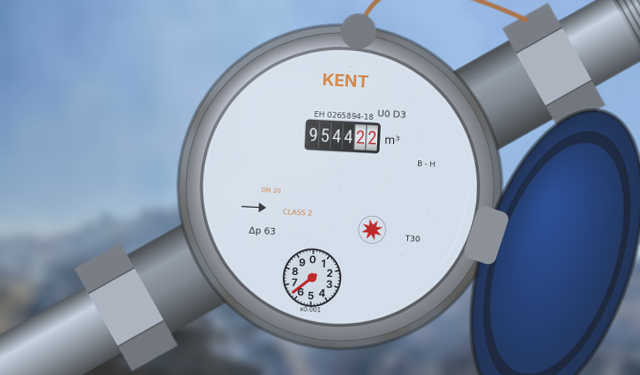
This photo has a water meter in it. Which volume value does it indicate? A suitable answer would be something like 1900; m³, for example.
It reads 9544.226; m³
